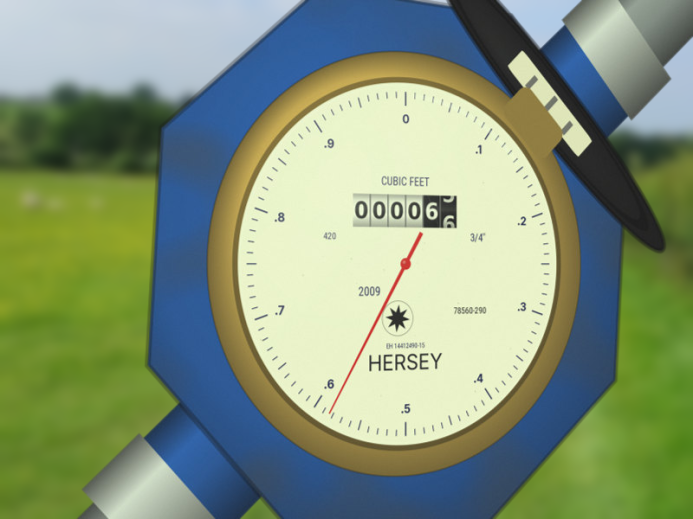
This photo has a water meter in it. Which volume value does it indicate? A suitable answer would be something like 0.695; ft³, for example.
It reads 65.58; ft³
